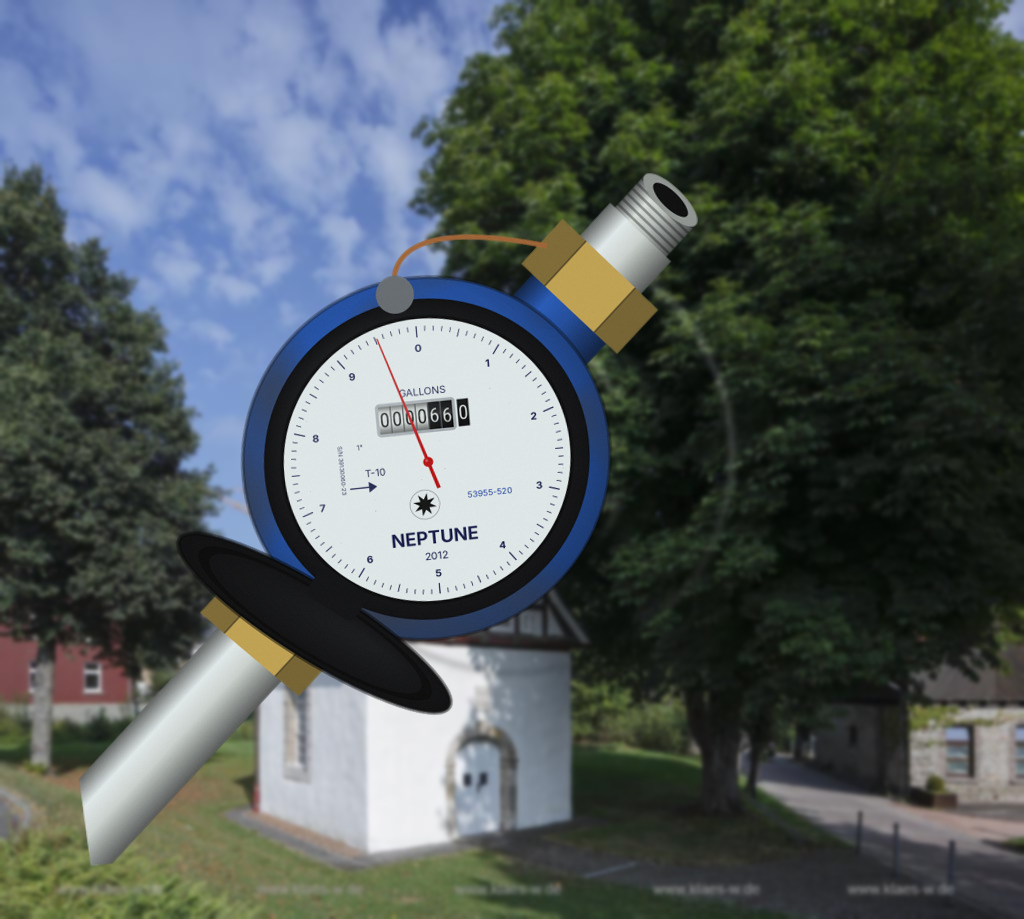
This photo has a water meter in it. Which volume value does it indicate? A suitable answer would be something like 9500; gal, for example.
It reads 659.5; gal
